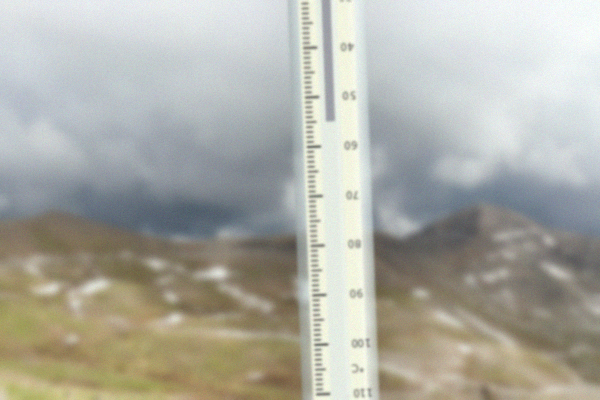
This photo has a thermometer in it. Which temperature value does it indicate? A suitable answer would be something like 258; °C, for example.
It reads 55; °C
